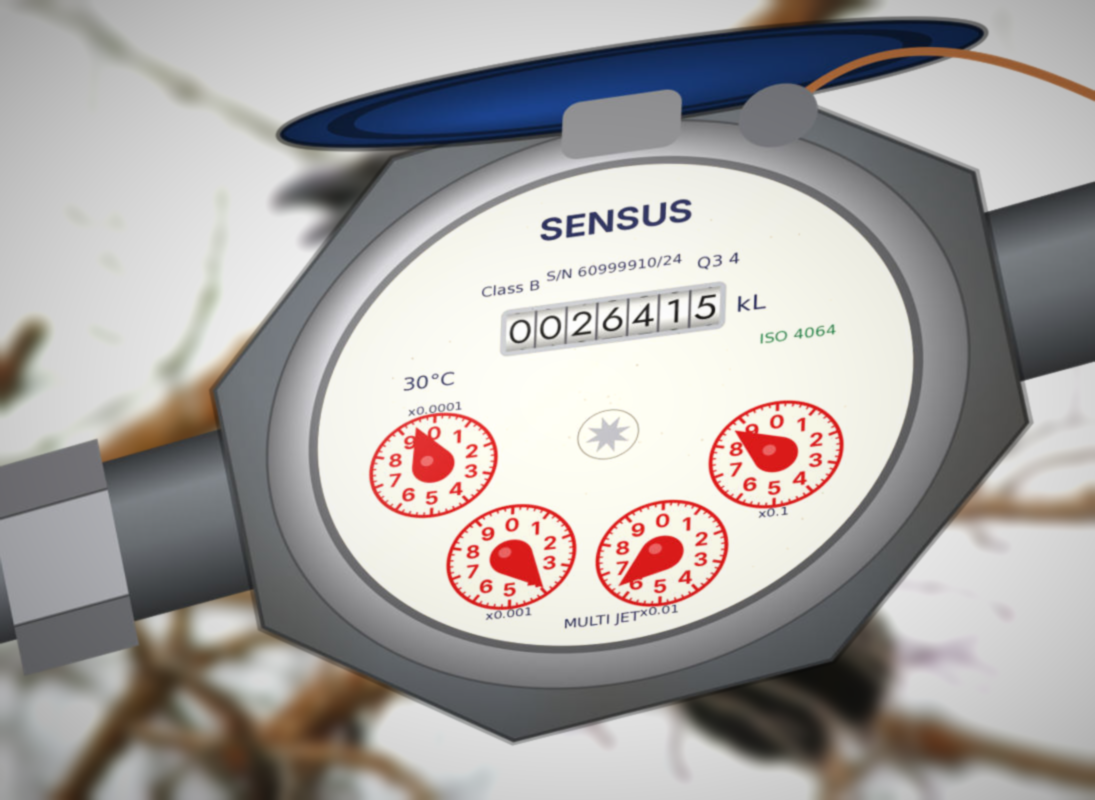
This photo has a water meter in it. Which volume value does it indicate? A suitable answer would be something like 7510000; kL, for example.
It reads 26415.8639; kL
